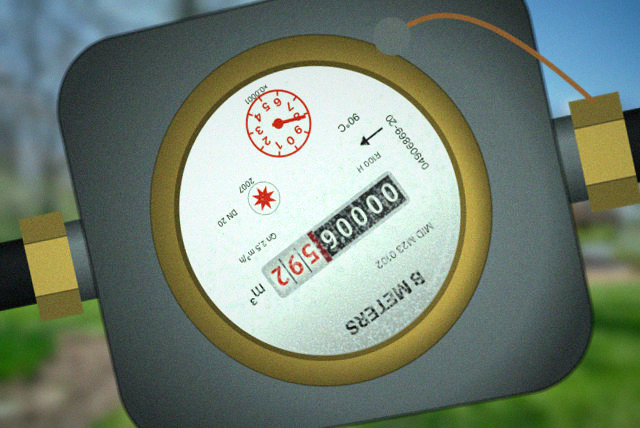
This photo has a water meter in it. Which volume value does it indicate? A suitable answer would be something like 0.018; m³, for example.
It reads 6.5928; m³
